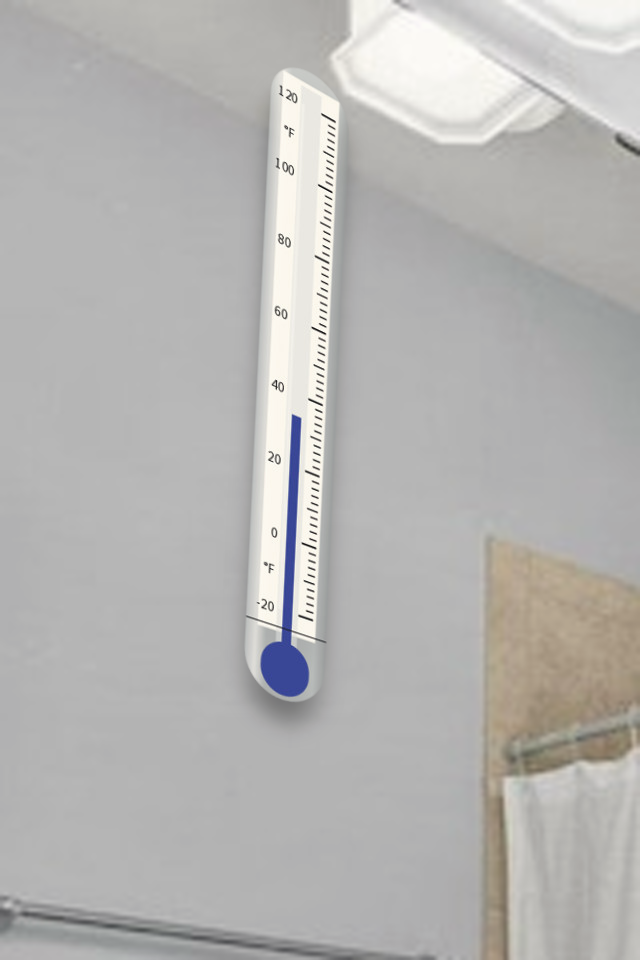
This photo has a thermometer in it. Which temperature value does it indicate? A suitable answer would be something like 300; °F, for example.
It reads 34; °F
